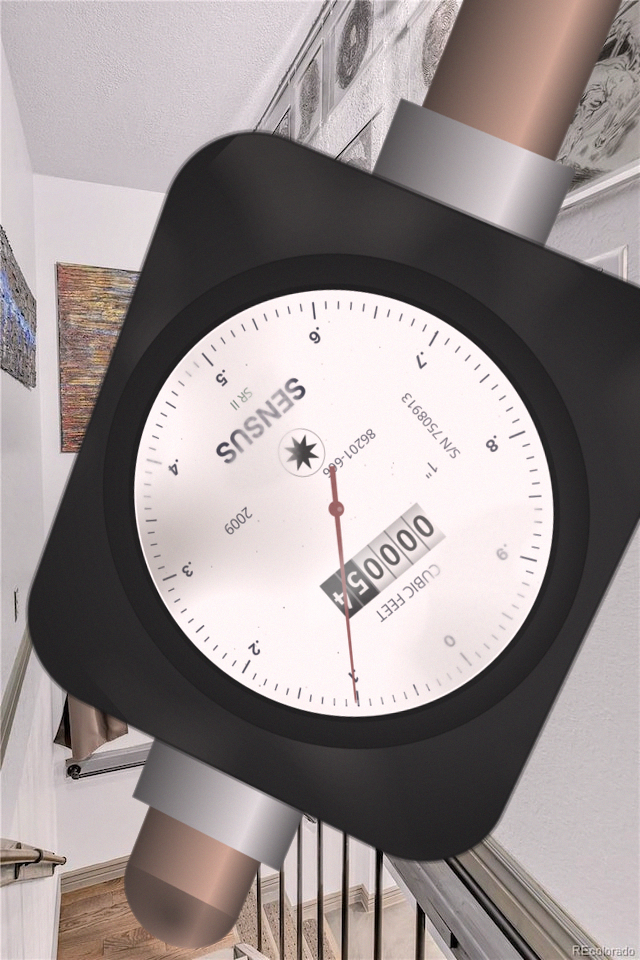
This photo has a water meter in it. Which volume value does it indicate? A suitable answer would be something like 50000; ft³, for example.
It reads 54.10; ft³
